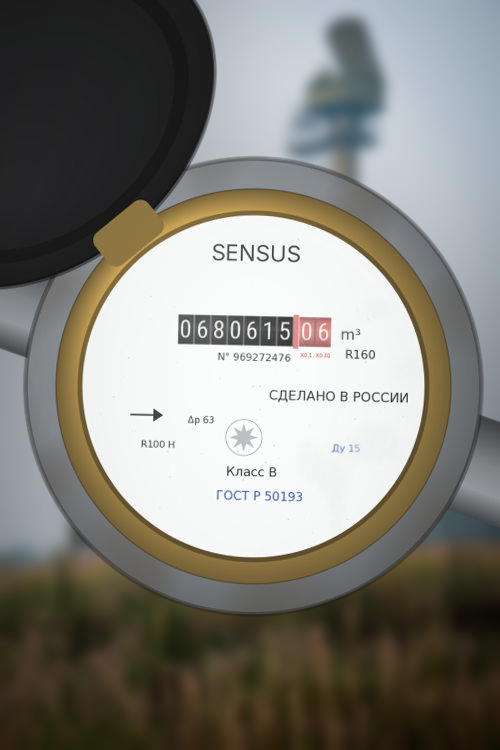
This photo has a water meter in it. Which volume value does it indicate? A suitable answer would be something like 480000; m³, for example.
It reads 680615.06; m³
